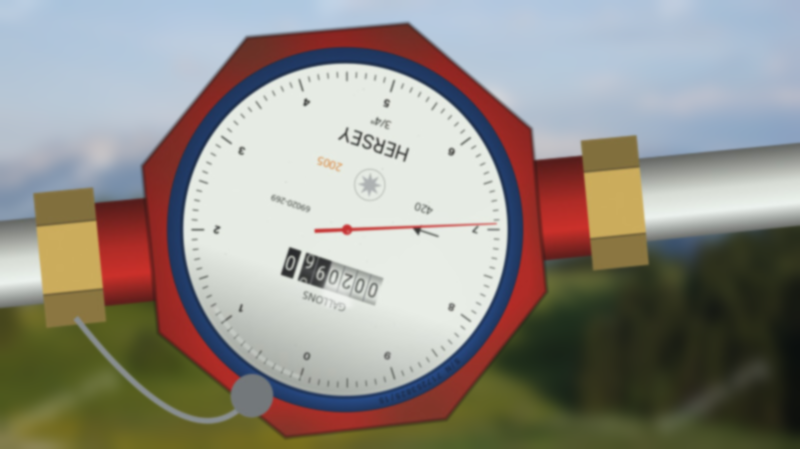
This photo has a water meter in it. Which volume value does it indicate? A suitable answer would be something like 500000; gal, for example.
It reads 20956.9; gal
